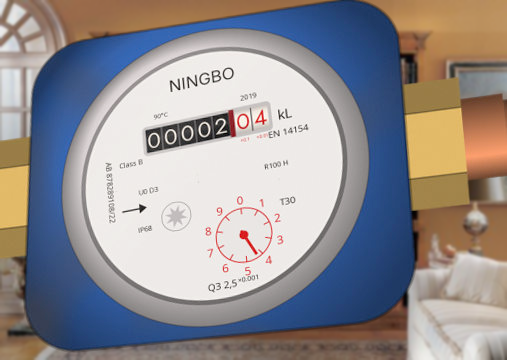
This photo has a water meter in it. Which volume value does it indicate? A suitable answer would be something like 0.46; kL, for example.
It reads 2.044; kL
